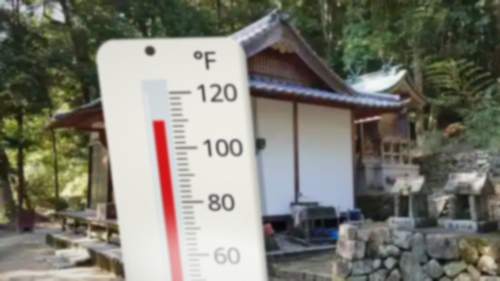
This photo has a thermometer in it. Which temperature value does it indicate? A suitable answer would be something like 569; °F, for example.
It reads 110; °F
